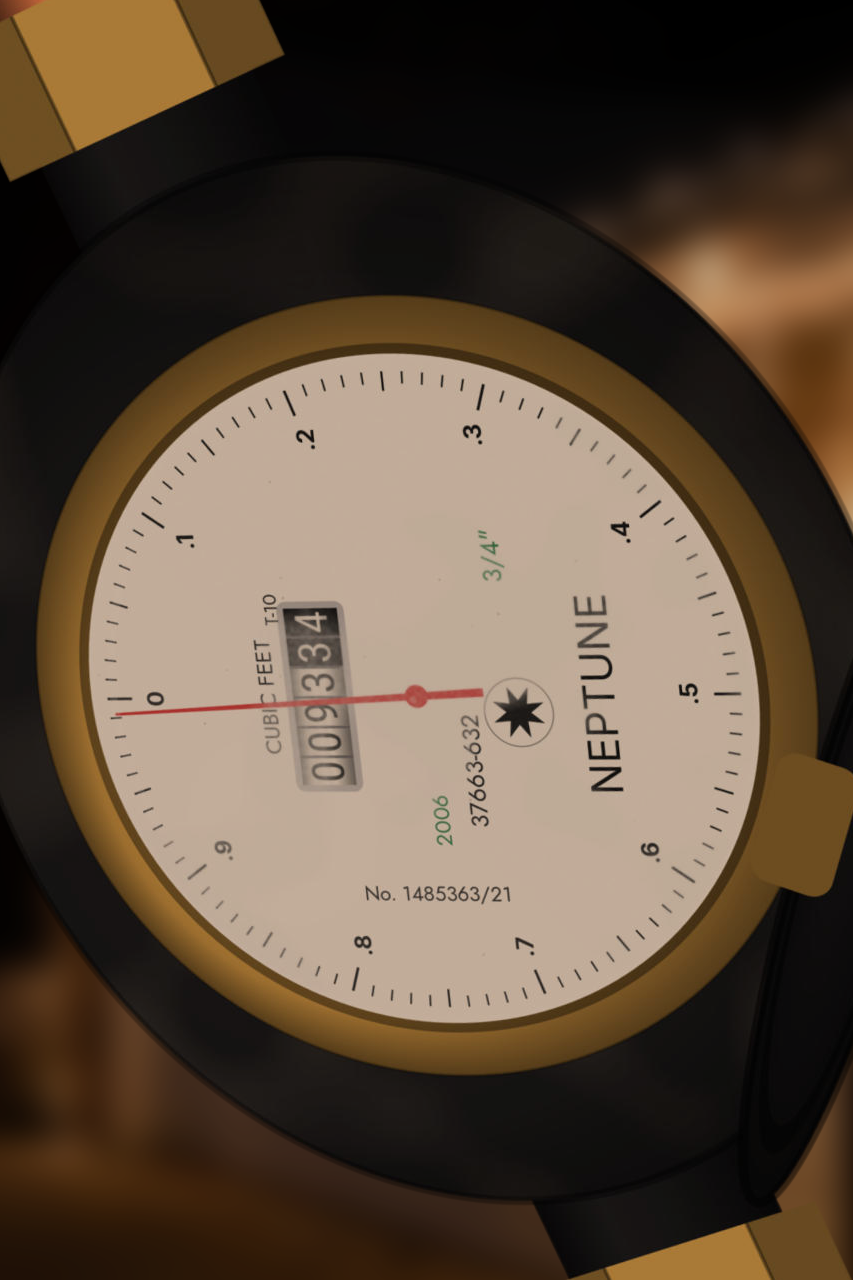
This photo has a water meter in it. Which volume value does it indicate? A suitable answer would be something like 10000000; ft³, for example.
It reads 9333.99; ft³
